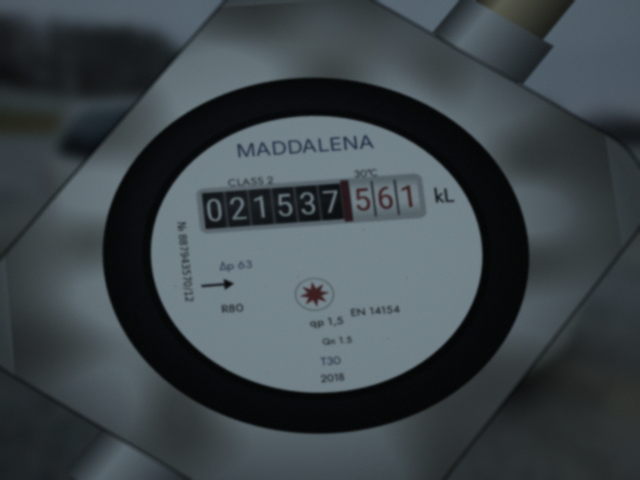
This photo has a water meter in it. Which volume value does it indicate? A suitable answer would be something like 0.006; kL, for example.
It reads 21537.561; kL
